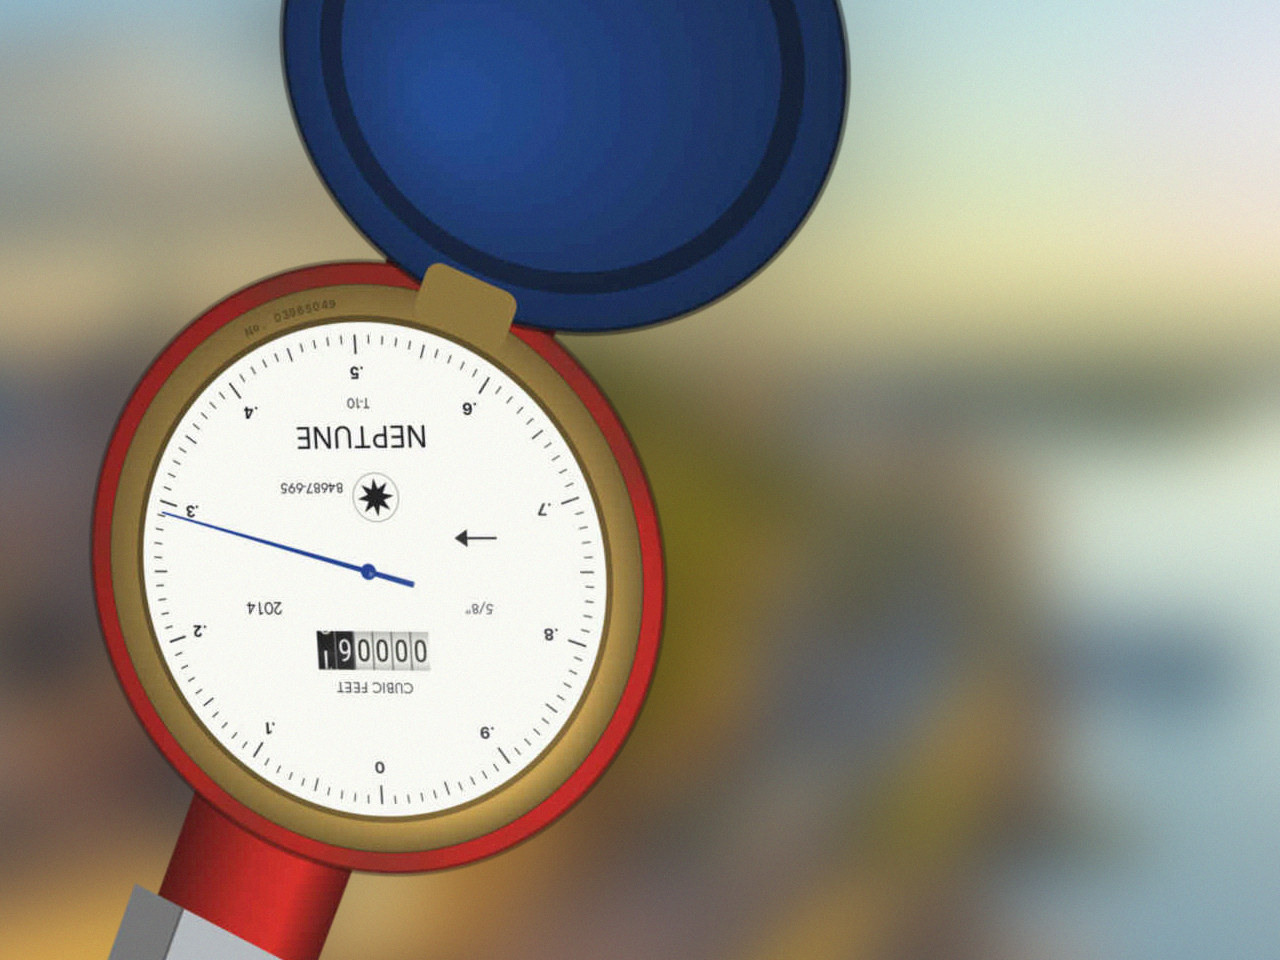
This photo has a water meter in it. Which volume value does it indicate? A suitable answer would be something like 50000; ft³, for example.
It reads 61.29; ft³
